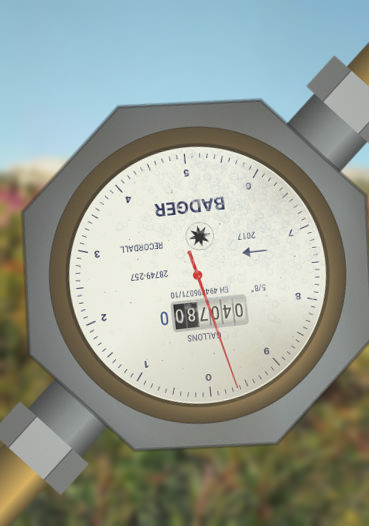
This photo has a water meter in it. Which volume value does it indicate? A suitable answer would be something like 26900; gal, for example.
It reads 407799.6; gal
